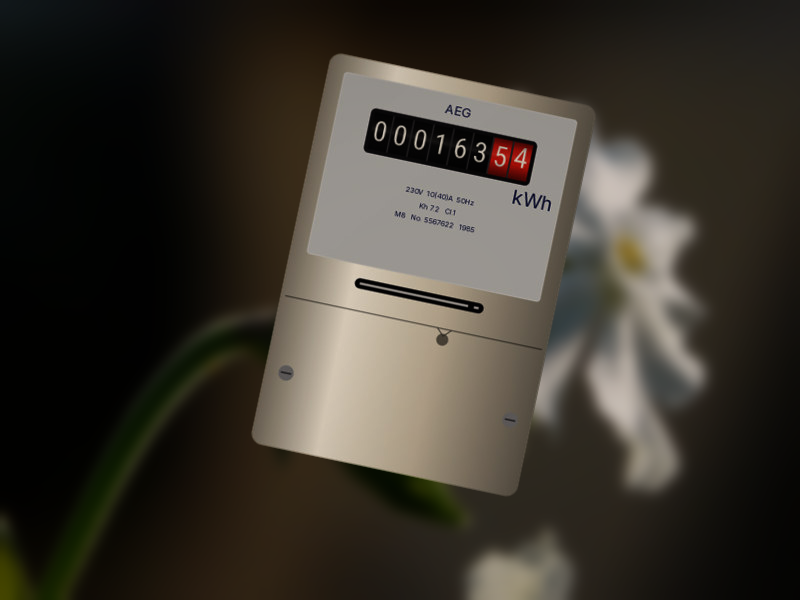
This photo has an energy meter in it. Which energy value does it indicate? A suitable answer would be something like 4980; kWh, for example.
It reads 163.54; kWh
